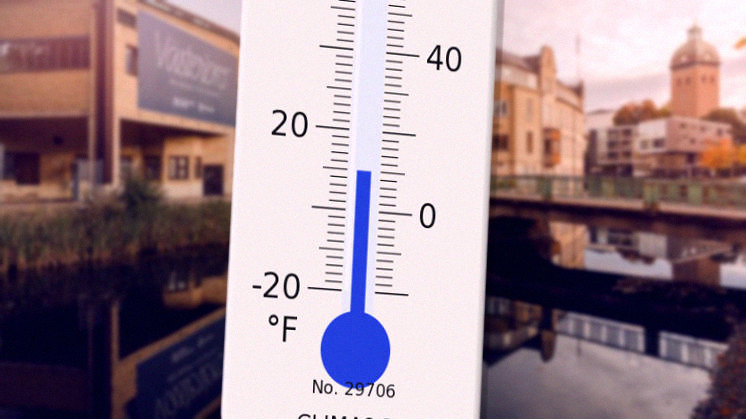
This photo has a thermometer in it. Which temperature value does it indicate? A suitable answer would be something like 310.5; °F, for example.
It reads 10; °F
